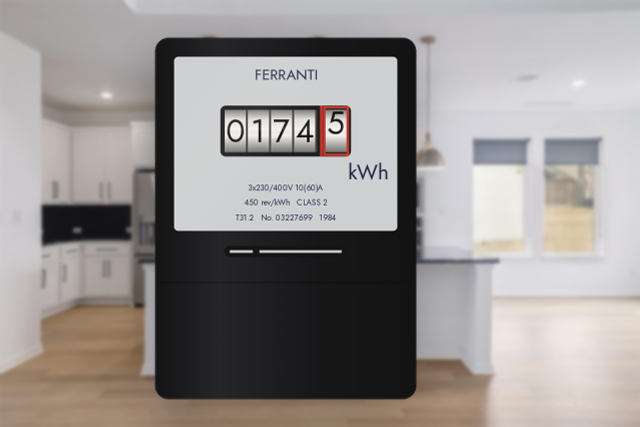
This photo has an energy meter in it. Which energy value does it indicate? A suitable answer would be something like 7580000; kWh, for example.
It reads 174.5; kWh
